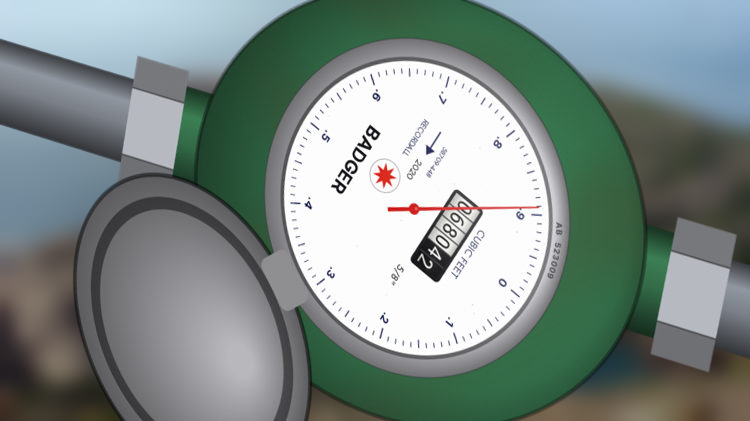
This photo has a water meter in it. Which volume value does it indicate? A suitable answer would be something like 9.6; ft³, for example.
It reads 68041.89; ft³
